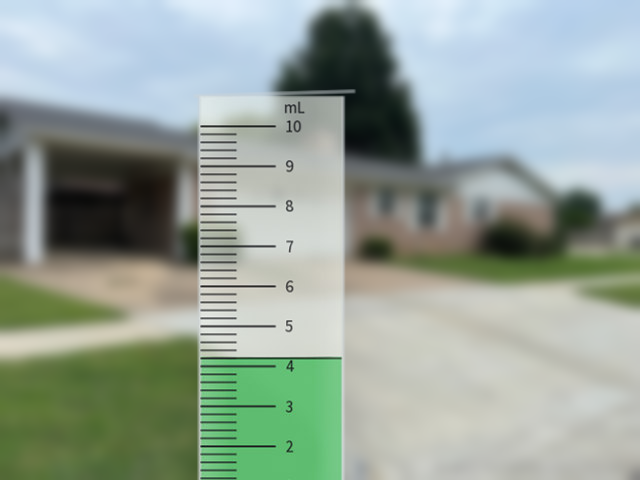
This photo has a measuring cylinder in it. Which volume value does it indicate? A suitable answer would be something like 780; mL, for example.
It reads 4.2; mL
